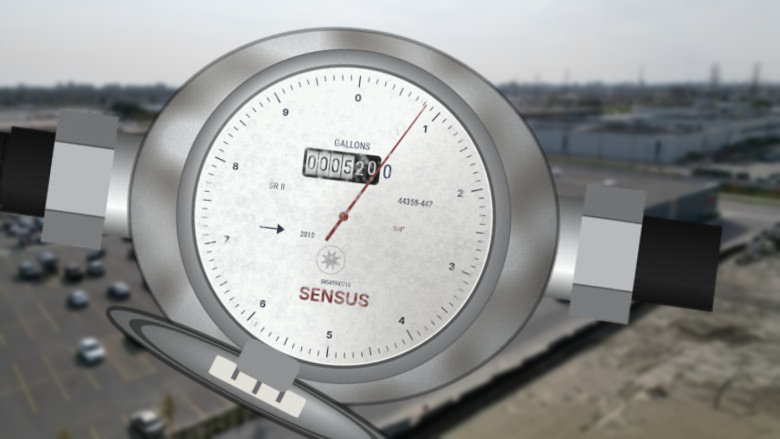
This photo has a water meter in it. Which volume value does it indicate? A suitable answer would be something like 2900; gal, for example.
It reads 5200.8; gal
